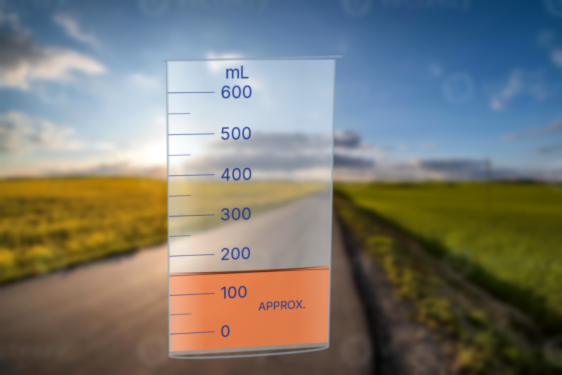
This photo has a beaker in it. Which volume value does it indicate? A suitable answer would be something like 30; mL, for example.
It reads 150; mL
